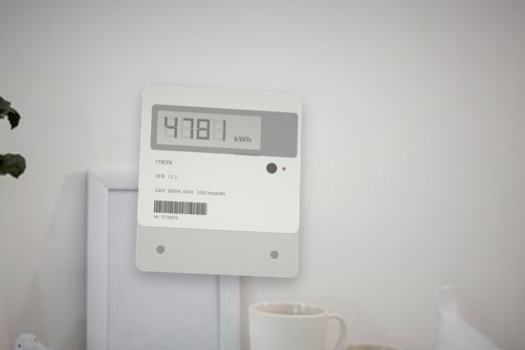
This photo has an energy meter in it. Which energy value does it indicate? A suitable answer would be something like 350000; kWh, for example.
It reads 4781; kWh
